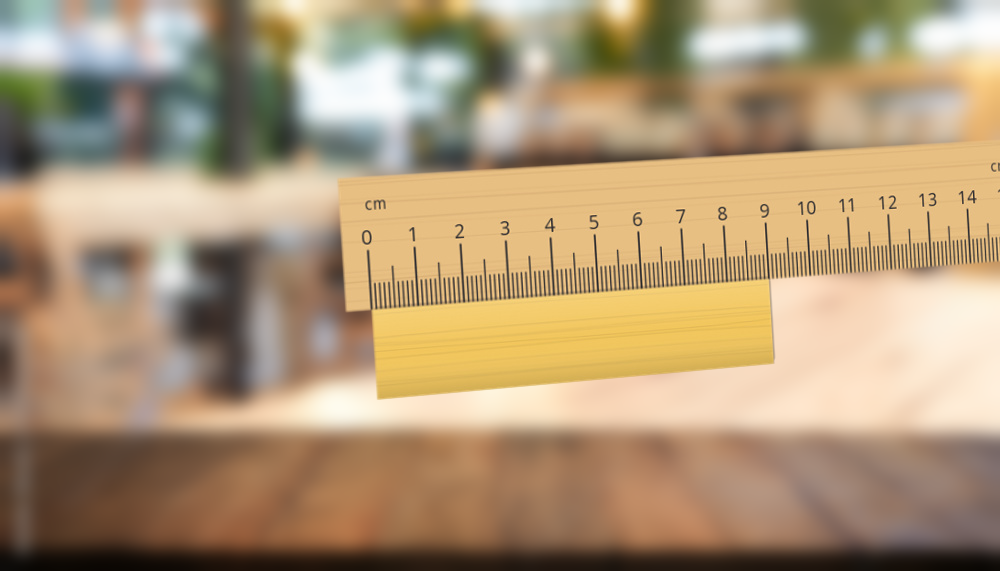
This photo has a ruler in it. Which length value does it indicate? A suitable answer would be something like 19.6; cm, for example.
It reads 9; cm
